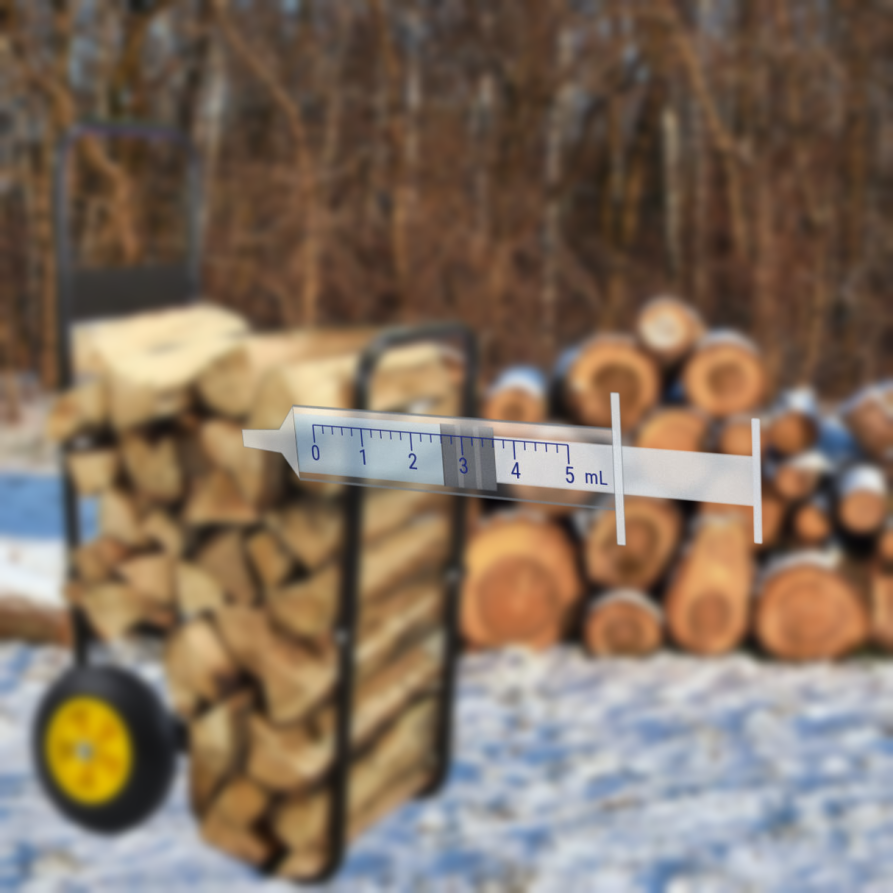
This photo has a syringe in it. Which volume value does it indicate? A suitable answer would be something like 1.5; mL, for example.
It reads 2.6; mL
